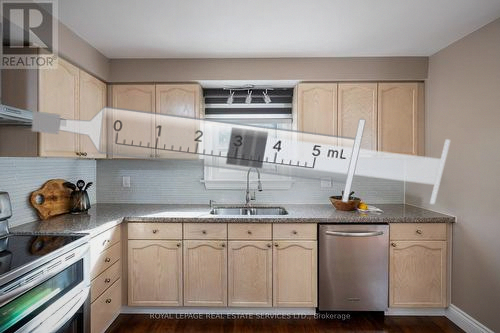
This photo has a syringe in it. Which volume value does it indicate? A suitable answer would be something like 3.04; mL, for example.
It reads 2.8; mL
